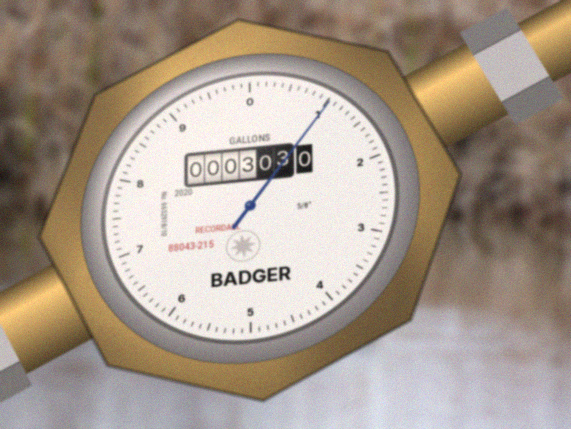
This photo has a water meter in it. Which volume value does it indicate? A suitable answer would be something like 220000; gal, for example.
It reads 3031.0; gal
